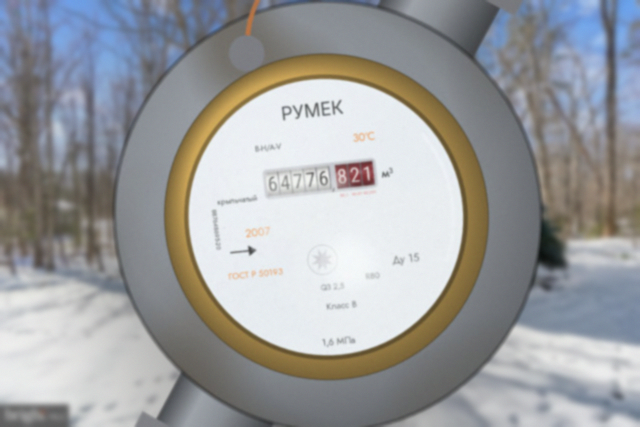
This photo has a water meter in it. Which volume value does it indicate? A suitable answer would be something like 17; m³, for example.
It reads 64776.821; m³
